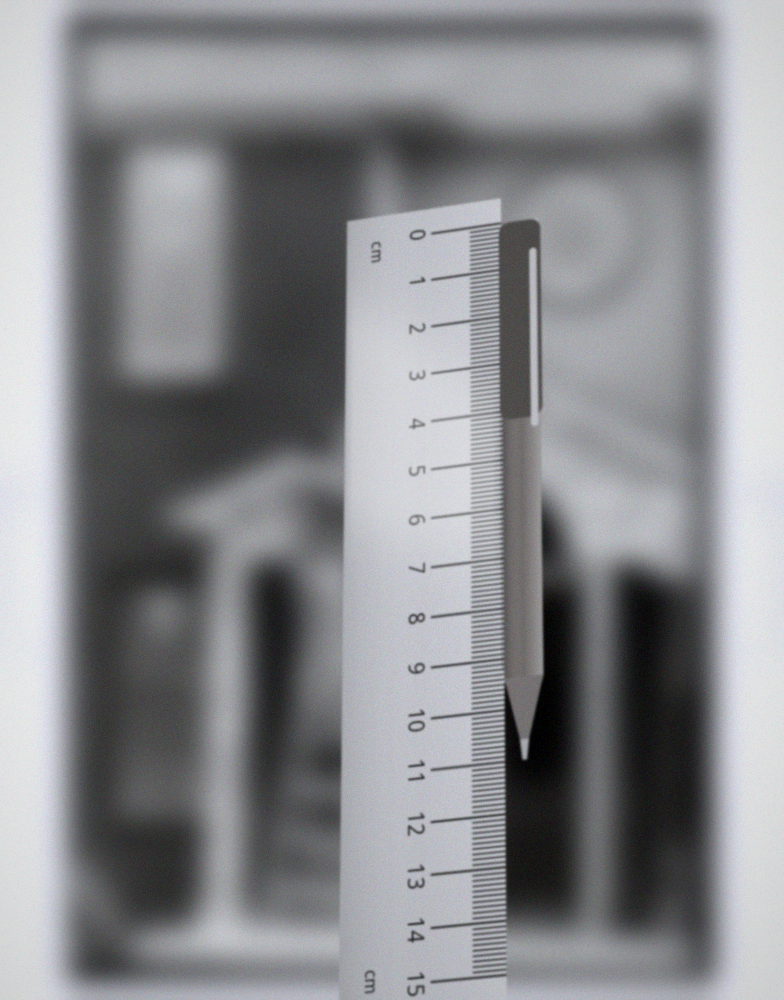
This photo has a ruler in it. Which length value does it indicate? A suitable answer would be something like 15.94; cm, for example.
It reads 11; cm
